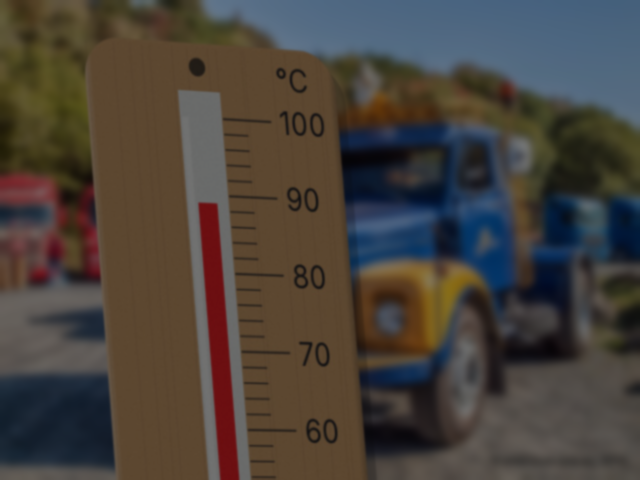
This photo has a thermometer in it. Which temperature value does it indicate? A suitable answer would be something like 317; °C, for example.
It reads 89; °C
